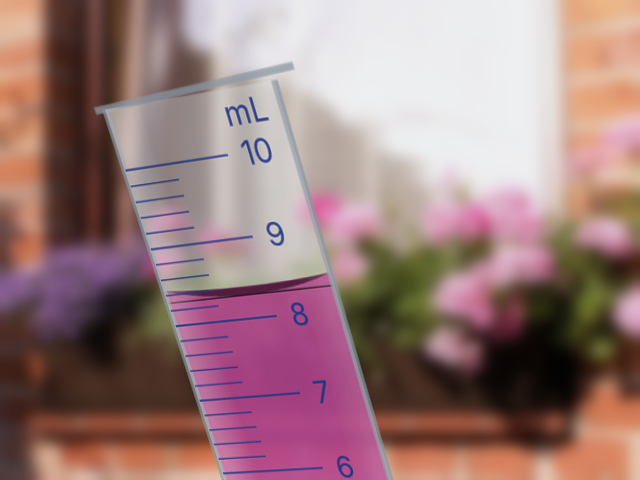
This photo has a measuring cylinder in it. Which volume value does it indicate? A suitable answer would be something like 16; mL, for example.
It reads 8.3; mL
